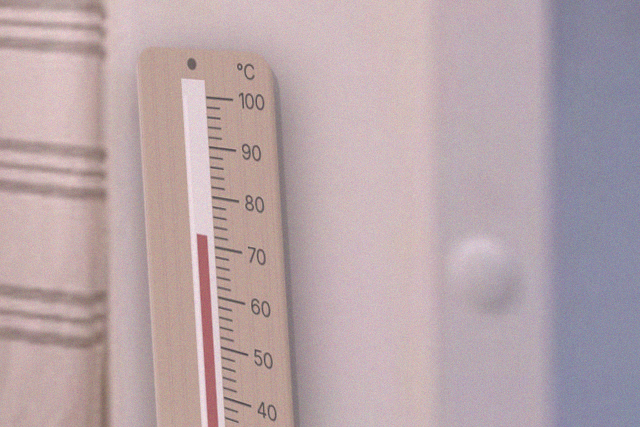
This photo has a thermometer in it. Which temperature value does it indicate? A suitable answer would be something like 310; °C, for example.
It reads 72; °C
